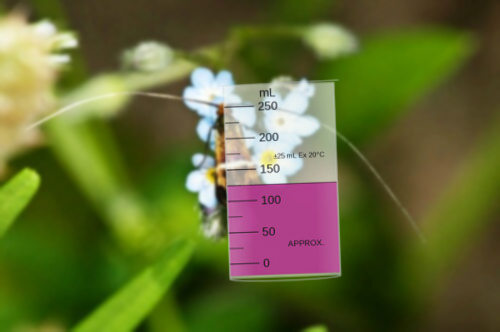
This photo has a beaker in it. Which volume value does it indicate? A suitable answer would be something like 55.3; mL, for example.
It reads 125; mL
